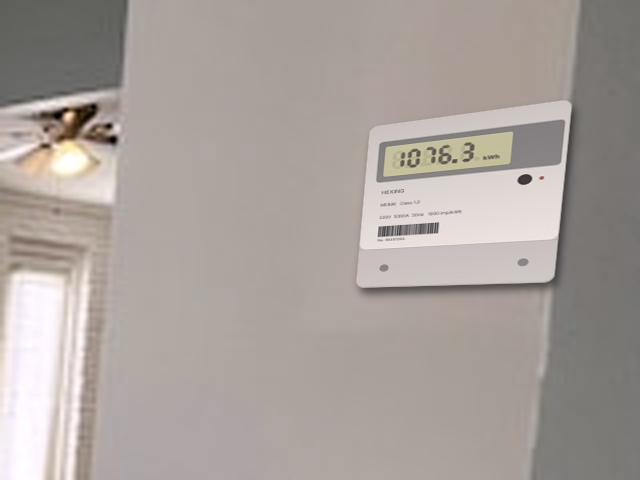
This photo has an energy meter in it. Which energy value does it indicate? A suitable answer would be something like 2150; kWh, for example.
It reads 1076.3; kWh
